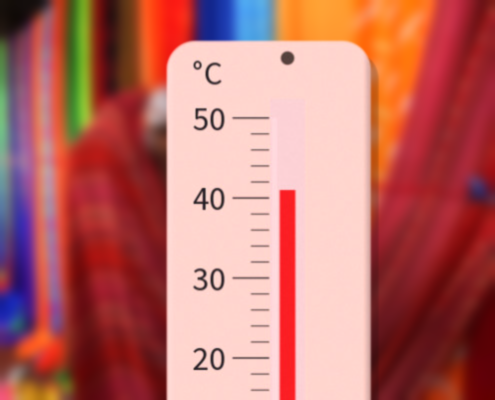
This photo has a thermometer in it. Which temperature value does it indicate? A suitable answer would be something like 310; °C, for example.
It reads 41; °C
